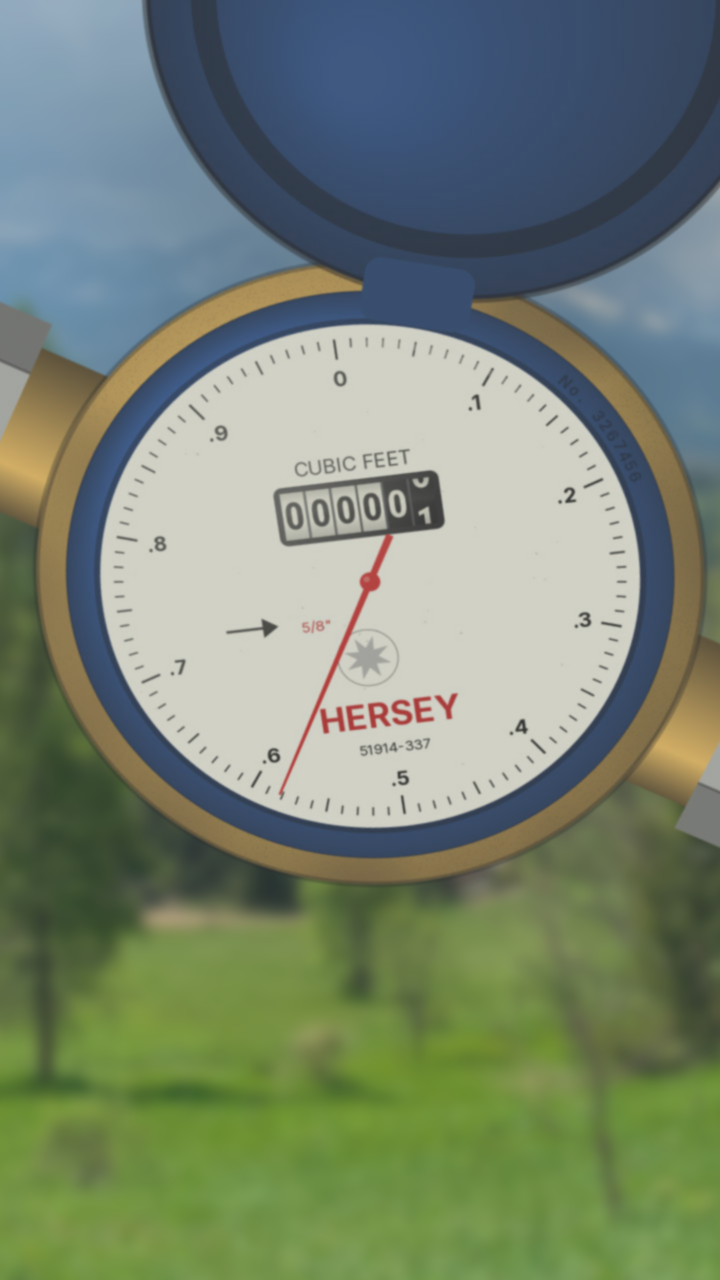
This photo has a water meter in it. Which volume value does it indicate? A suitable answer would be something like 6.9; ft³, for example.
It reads 0.58; ft³
